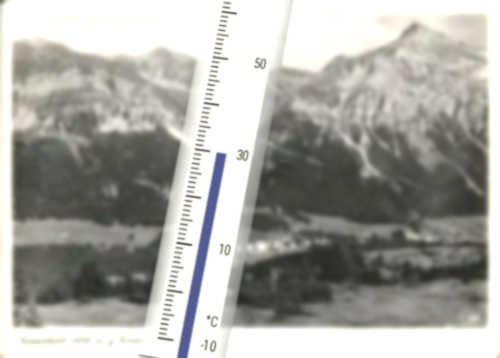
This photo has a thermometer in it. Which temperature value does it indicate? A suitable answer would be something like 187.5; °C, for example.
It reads 30; °C
